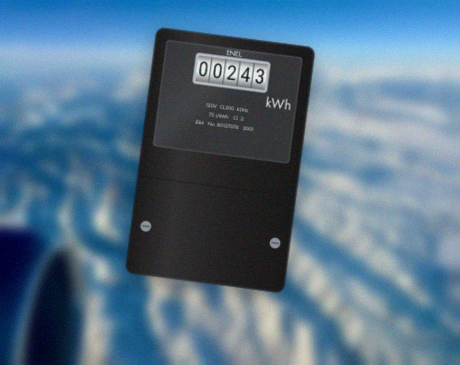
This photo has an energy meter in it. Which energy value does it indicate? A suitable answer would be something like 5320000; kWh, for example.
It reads 243; kWh
